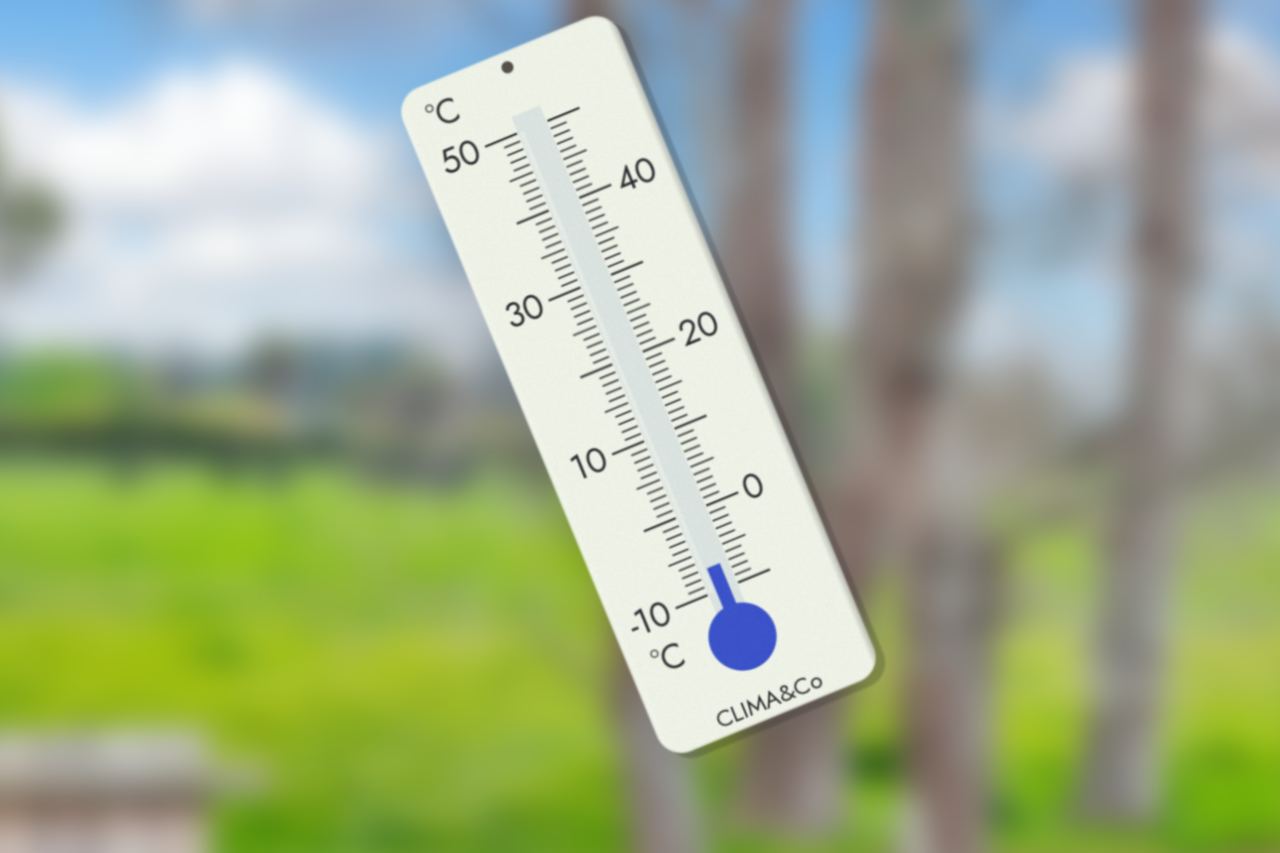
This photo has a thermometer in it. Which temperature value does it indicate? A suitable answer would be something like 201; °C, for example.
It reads -7; °C
